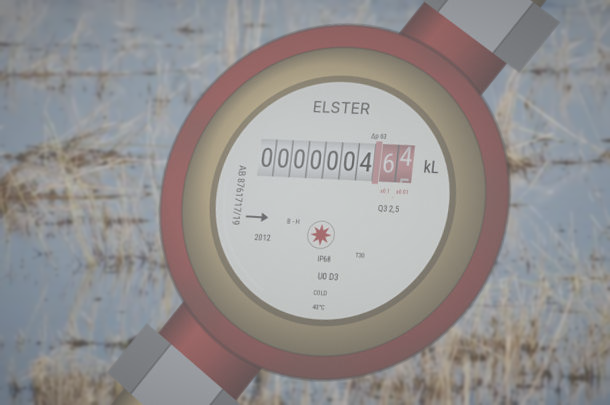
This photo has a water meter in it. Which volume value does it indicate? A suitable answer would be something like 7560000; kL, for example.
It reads 4.64; kL
